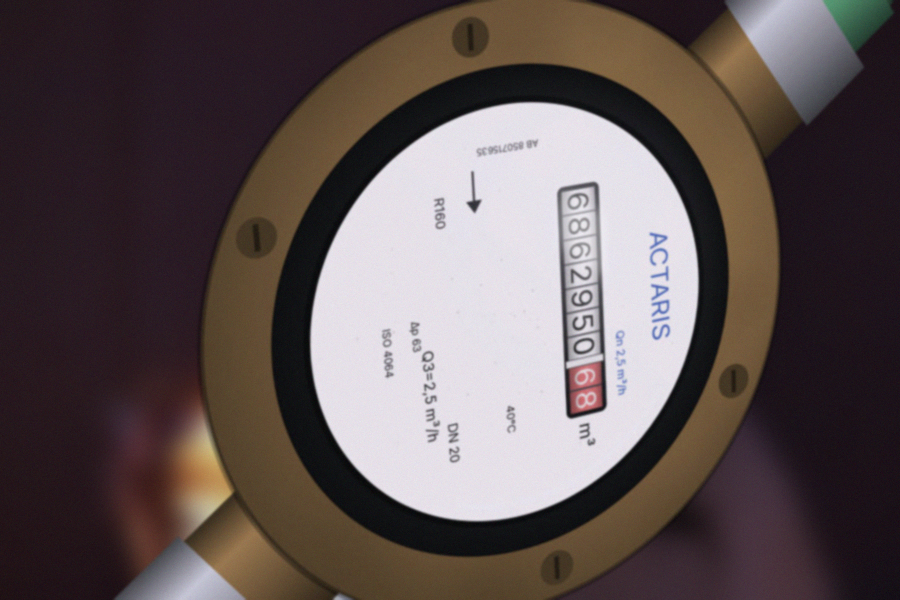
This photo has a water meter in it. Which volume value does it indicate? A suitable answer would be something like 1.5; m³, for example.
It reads 6862950.68; m³
